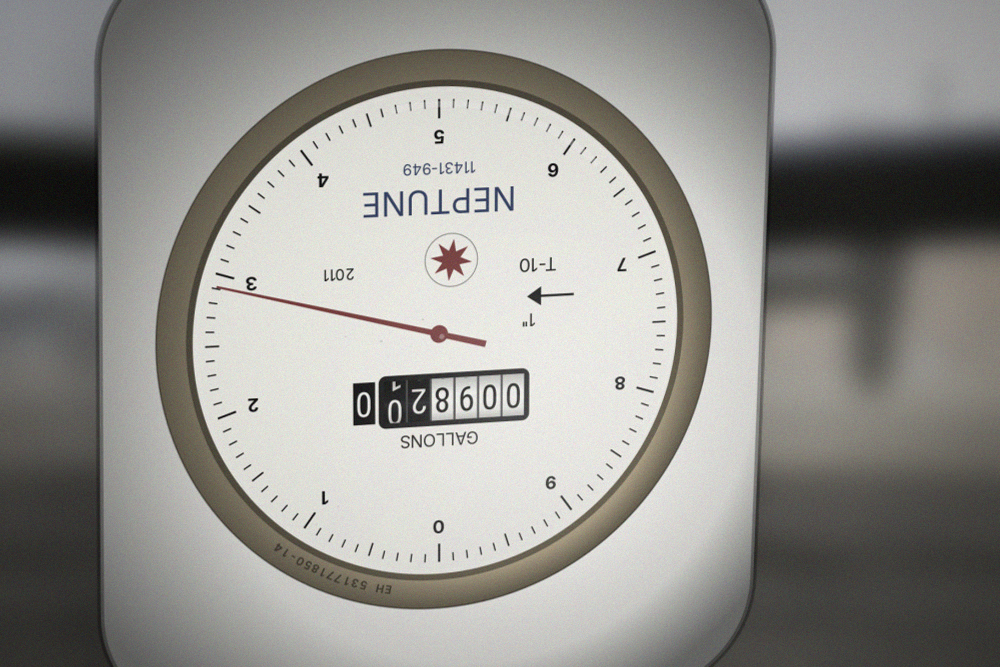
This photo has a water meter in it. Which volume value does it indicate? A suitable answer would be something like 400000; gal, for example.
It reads 98202.9; gal
